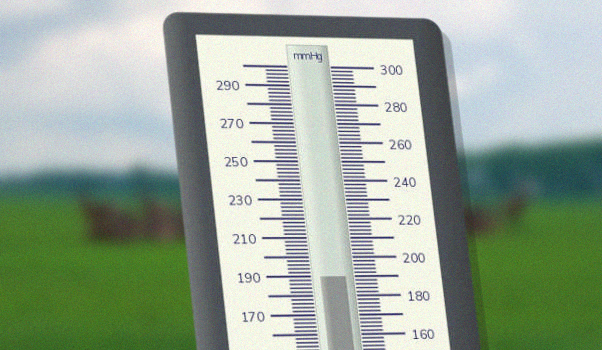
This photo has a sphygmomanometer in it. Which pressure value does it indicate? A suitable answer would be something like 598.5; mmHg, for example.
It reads 190; mmHg
